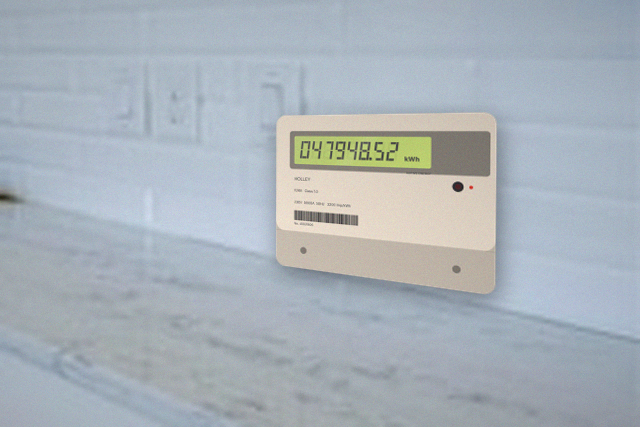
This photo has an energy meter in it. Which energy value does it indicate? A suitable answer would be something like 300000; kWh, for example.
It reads 47948.52; kWh
